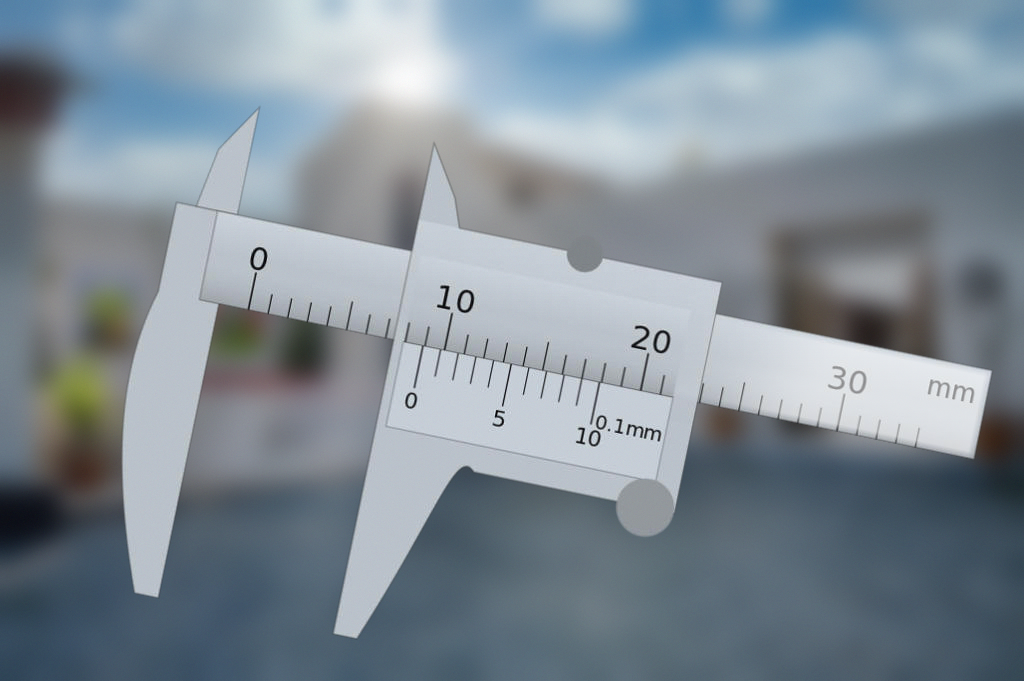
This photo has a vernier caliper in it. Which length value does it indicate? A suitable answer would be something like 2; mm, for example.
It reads 8.9; mm
